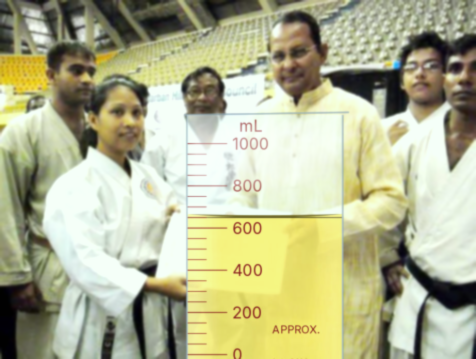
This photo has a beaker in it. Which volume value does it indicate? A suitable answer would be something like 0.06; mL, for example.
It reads 650; mL
